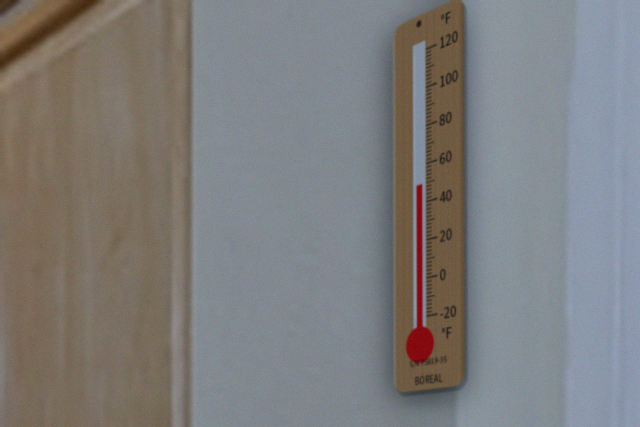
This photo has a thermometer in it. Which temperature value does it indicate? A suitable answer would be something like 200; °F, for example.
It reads 50; °F
